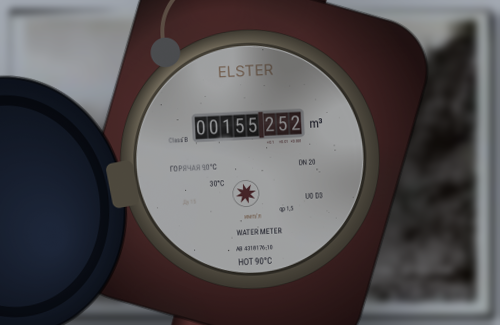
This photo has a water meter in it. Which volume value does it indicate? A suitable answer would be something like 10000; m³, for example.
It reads 155.252; m³
